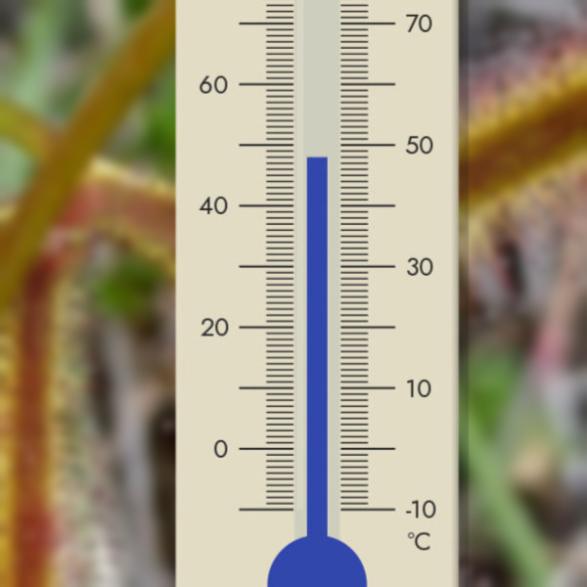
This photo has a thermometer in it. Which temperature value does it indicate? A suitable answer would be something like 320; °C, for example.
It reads 48; °C
